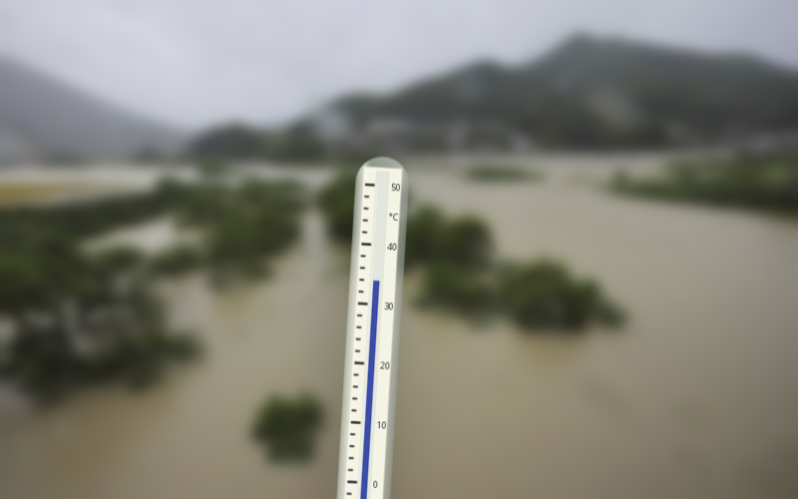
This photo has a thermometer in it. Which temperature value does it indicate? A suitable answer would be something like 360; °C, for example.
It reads 34; °C
